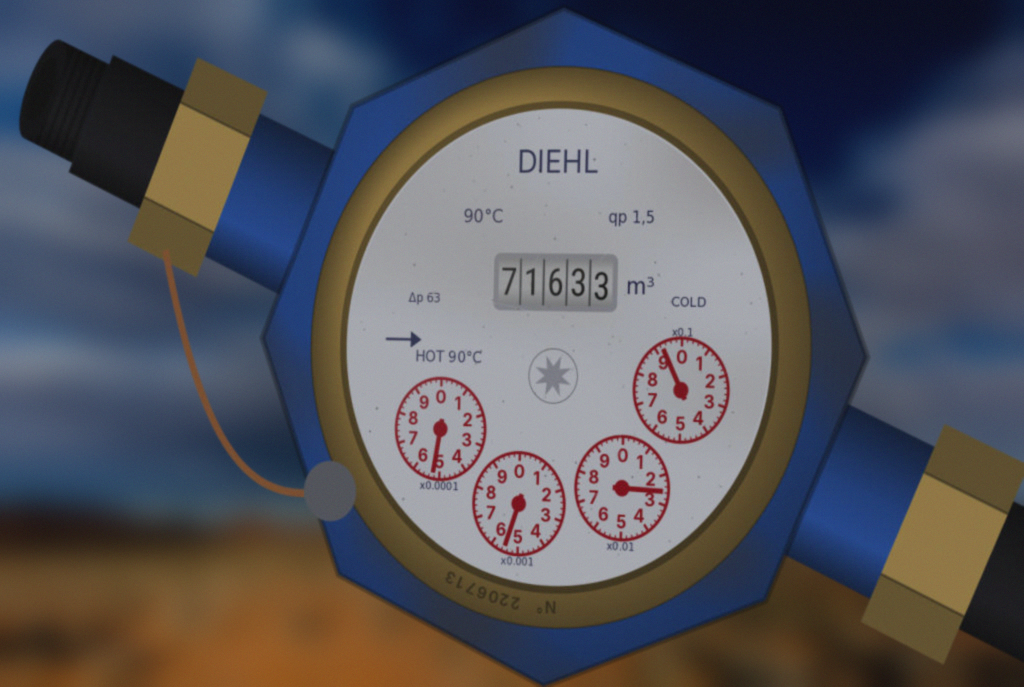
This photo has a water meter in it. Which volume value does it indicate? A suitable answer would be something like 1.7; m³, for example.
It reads 71632.9255; m³
